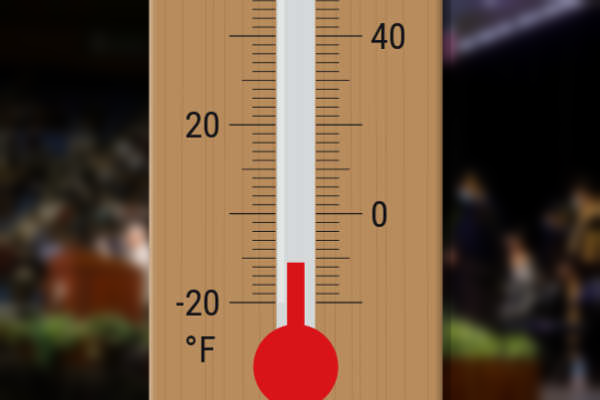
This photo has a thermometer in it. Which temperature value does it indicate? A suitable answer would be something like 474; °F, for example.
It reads -11; °F
